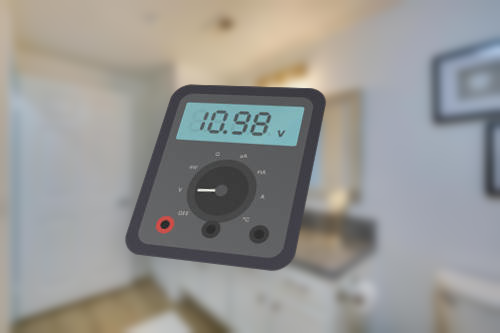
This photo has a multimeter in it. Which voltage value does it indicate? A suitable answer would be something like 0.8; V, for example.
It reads 10.98; V
